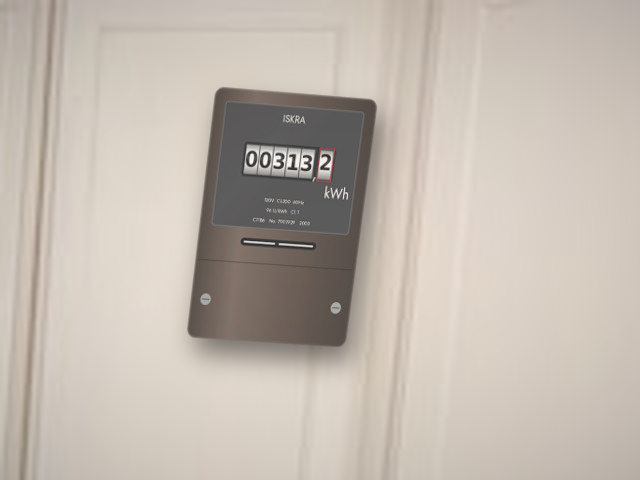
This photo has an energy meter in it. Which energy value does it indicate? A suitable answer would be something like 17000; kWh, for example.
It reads 313.2; kWh
